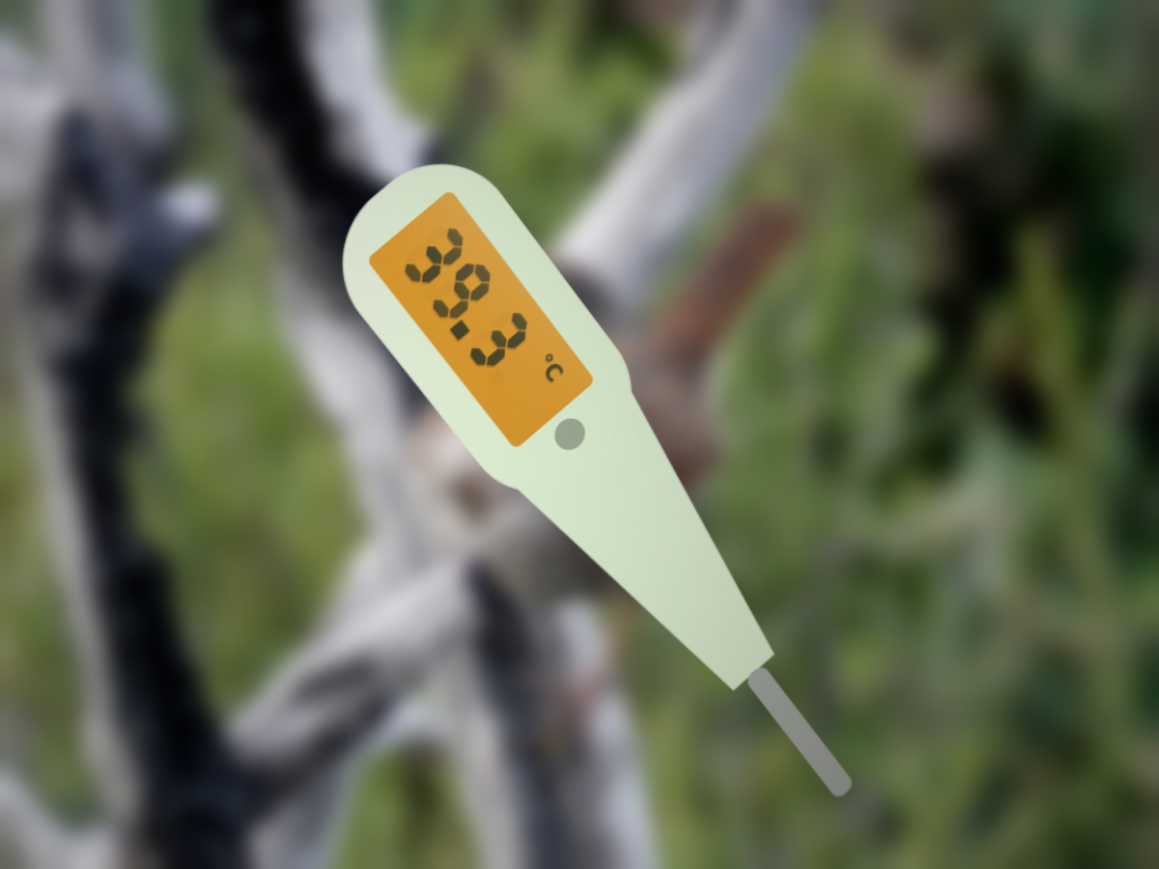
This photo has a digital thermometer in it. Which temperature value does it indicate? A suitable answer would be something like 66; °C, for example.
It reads 39.3; °C
